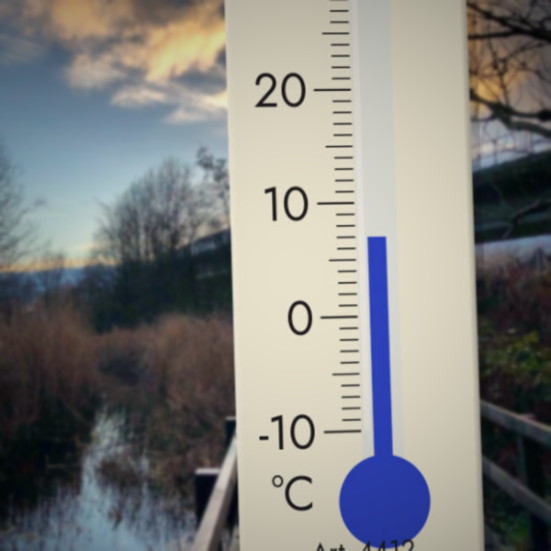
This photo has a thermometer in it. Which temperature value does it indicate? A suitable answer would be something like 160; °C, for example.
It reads 7; °C
